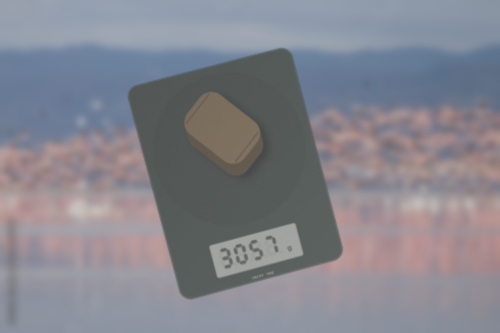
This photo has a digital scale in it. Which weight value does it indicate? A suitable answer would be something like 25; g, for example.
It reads 3057; g
